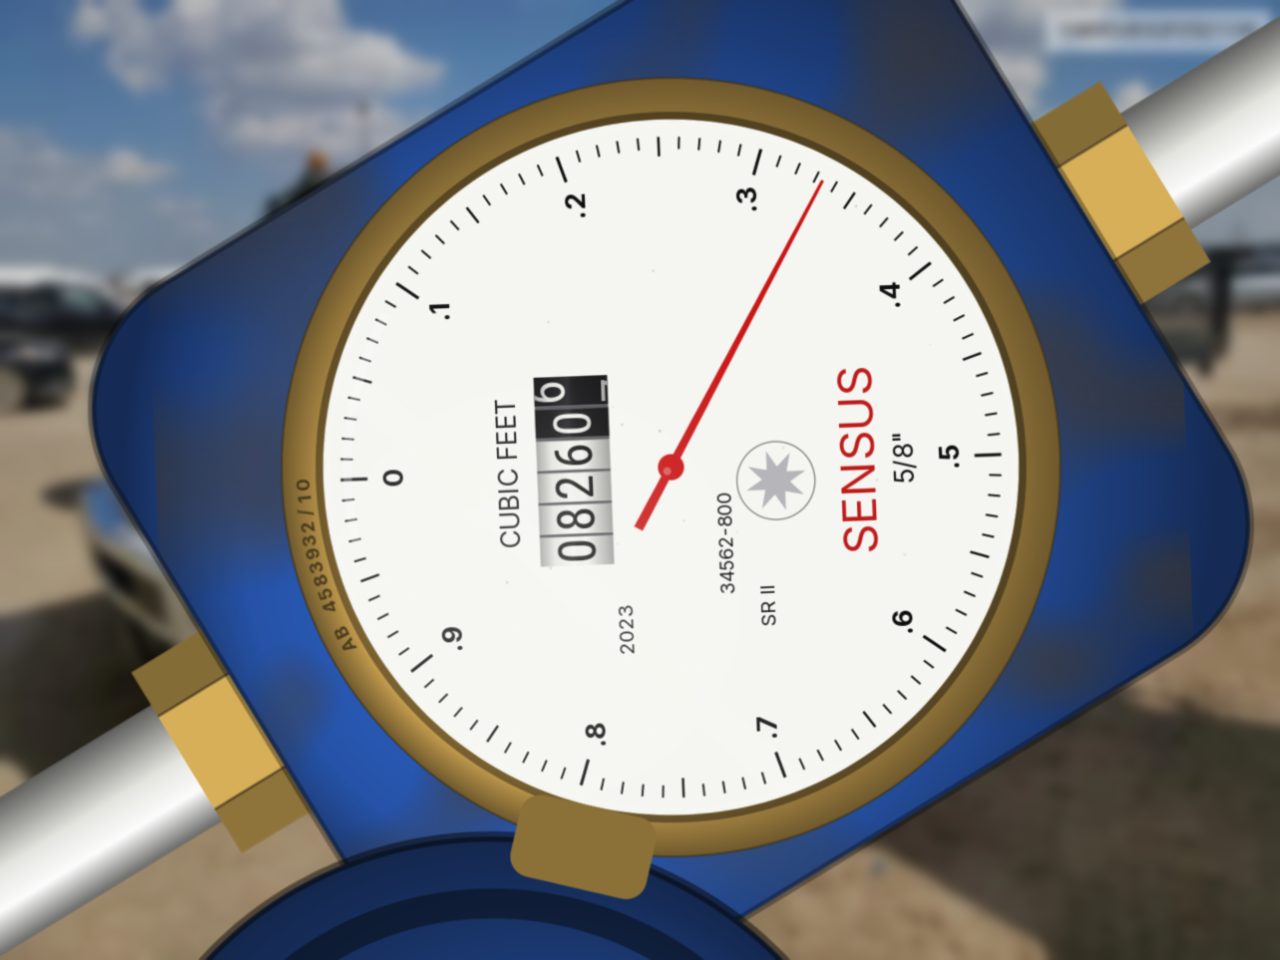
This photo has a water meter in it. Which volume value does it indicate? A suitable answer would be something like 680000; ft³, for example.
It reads 82606.33; ft³
